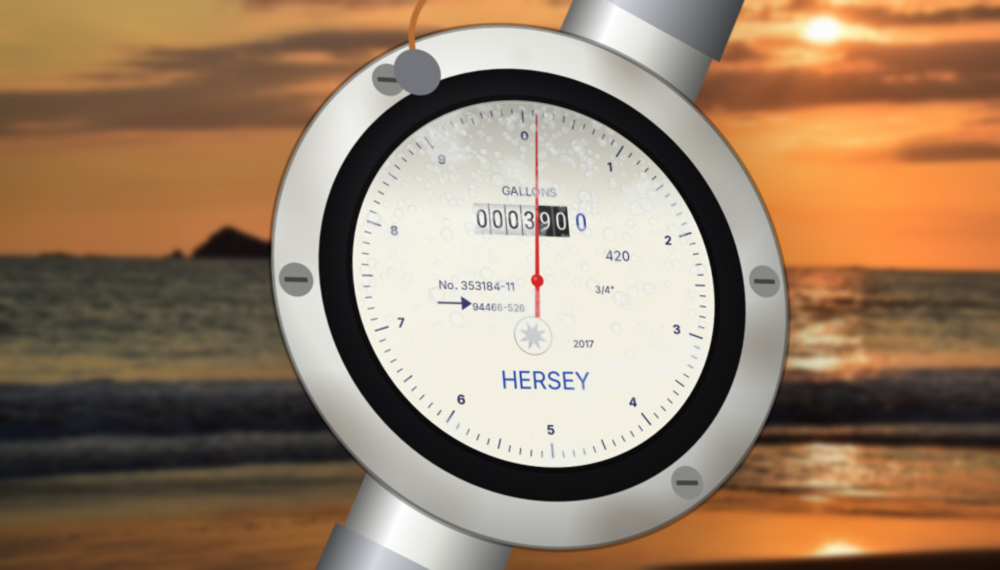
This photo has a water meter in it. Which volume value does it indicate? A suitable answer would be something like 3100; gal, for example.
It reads 3900.1; gal
